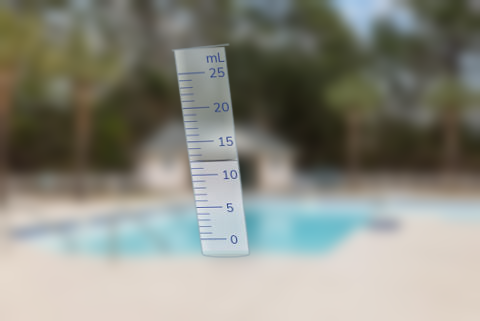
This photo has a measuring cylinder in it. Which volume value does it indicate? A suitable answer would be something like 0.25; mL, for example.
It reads 12; mL
